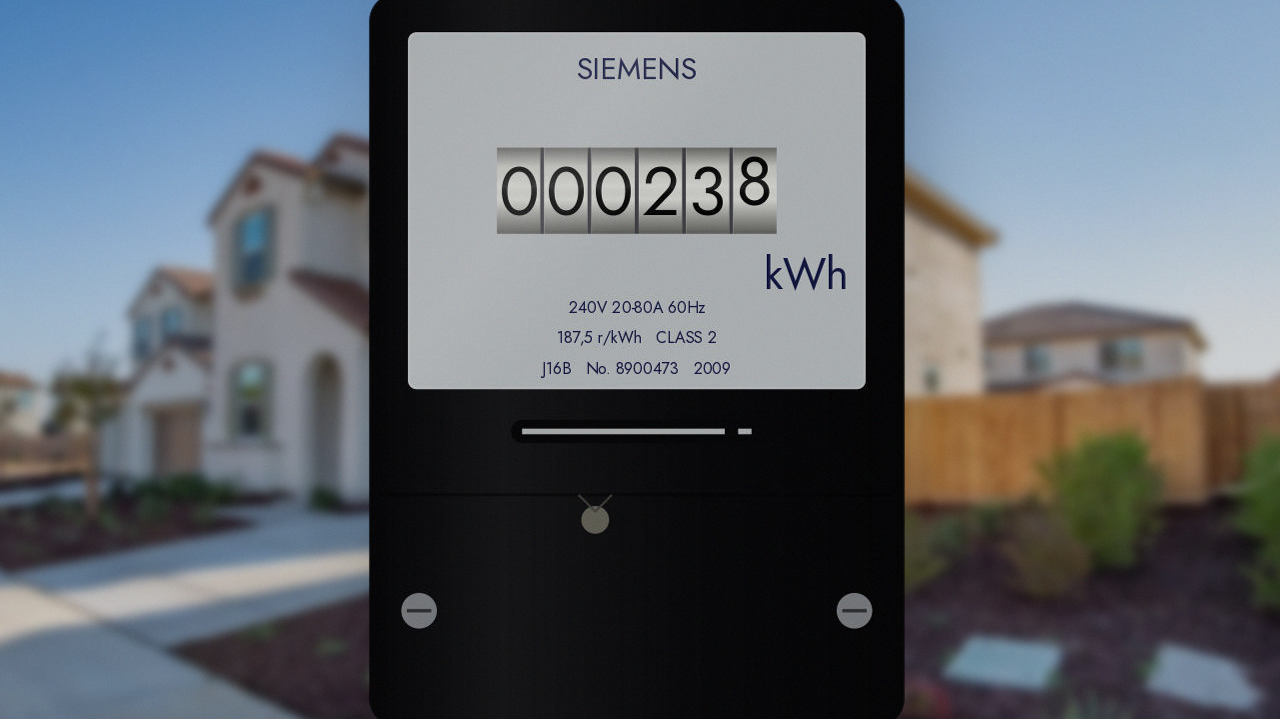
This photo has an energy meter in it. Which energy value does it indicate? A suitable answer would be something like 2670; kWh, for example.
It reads 238; kWh
